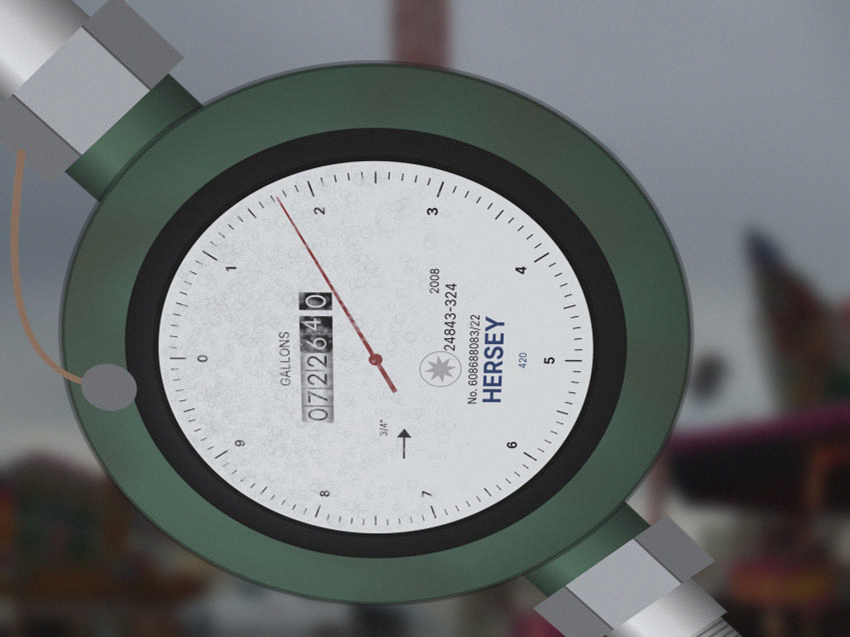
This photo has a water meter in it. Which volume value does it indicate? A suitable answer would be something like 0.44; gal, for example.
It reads 722641.7; gal
